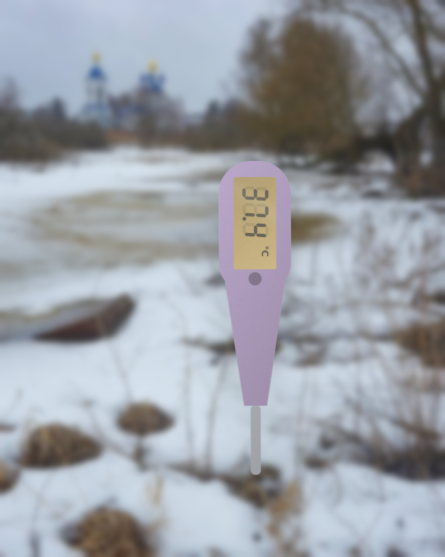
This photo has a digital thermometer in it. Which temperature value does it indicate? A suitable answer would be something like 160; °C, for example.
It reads 37.4; °C
